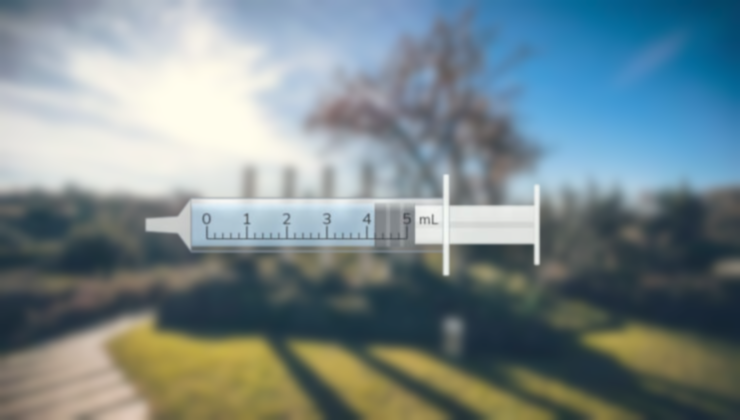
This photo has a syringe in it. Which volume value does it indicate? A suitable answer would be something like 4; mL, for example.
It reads 4.2; mL
